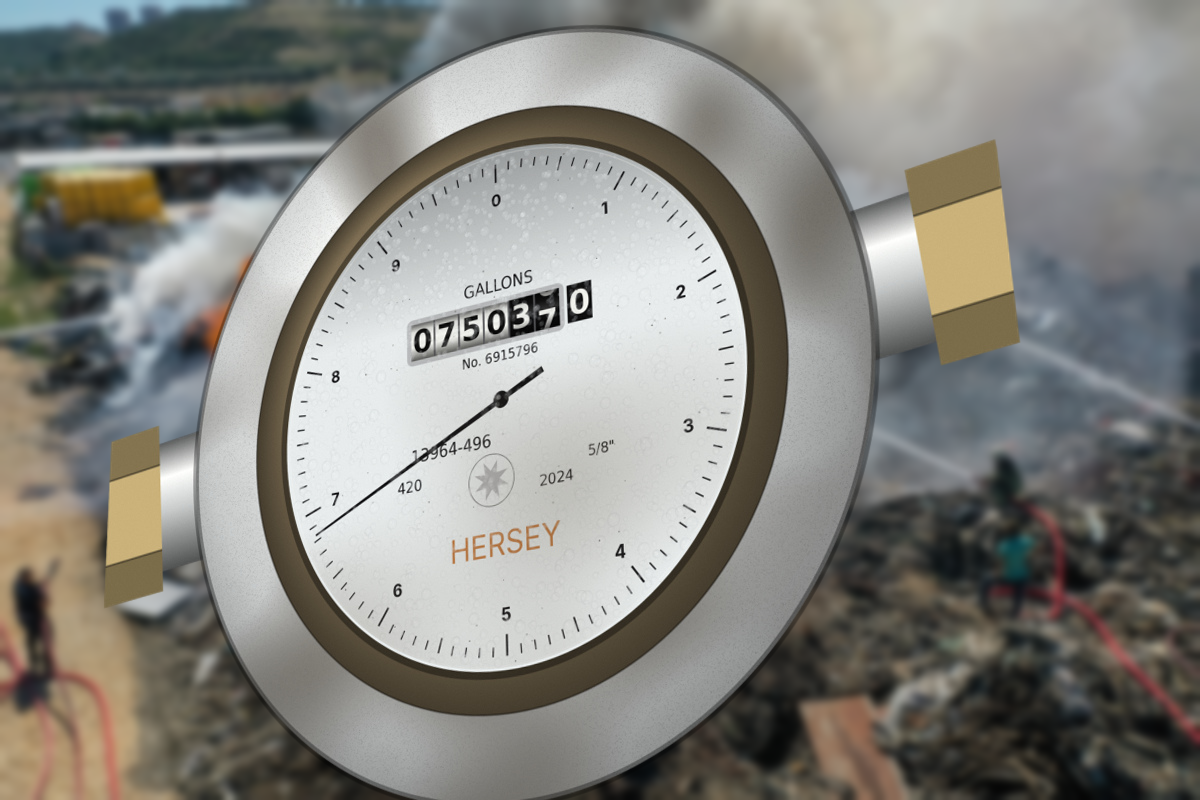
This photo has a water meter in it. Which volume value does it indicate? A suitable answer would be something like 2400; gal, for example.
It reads 750366.8; gal
